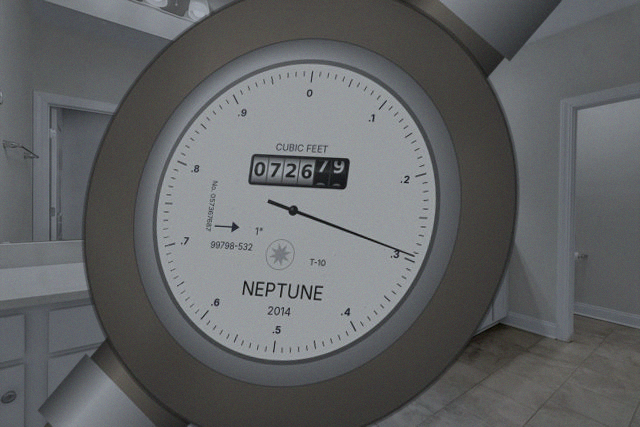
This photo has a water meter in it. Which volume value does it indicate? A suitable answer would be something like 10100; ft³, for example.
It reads 72679.29; ft³
